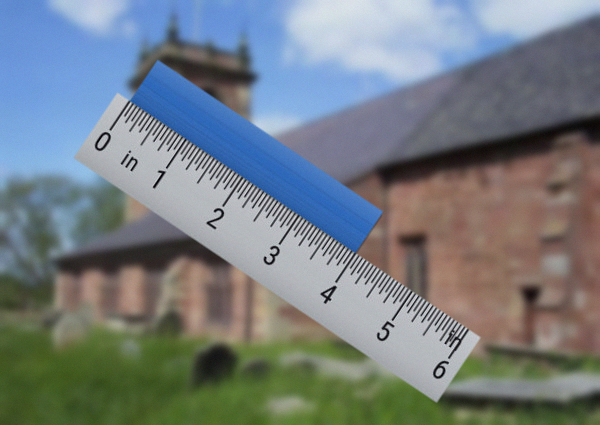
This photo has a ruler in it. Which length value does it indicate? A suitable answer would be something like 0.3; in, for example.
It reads 4; in
